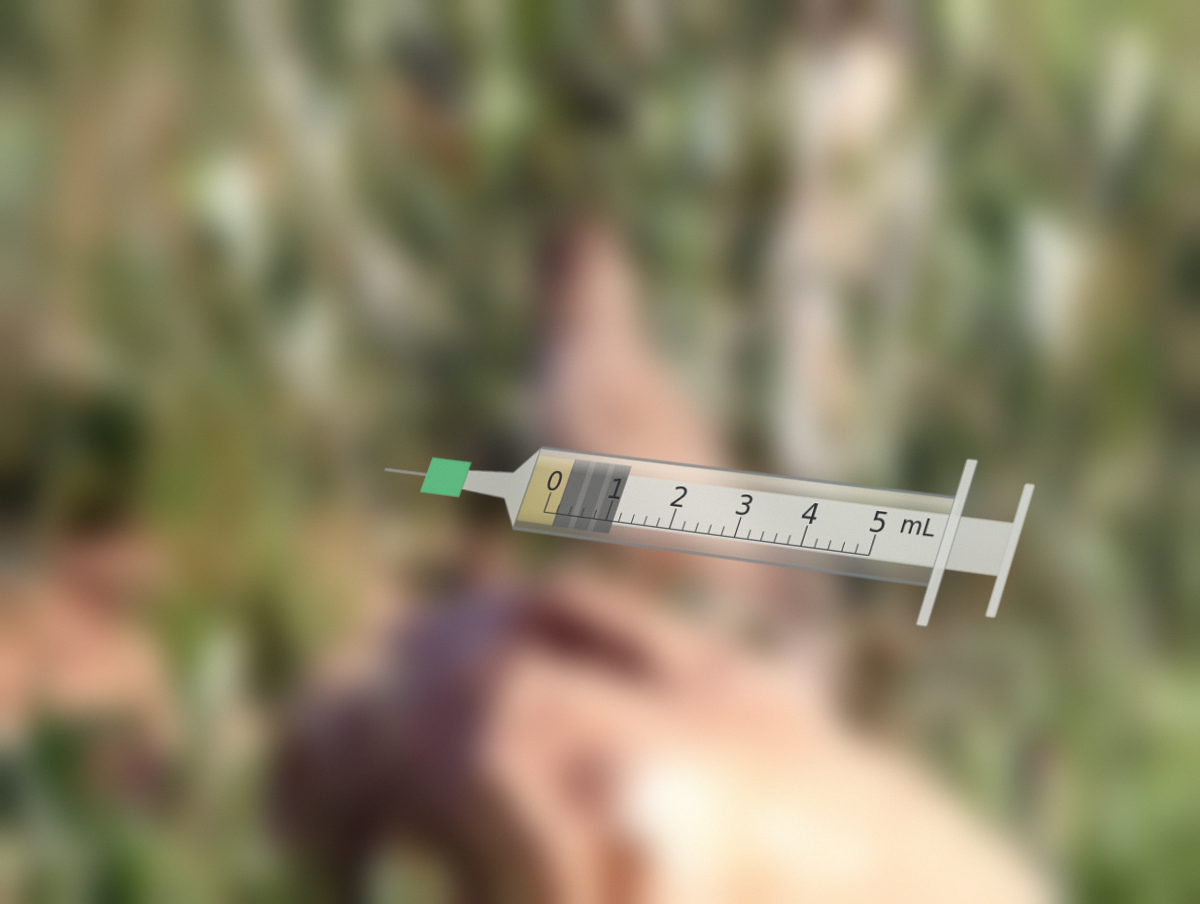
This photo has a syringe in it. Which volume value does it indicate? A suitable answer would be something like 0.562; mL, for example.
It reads 0.2; mL
